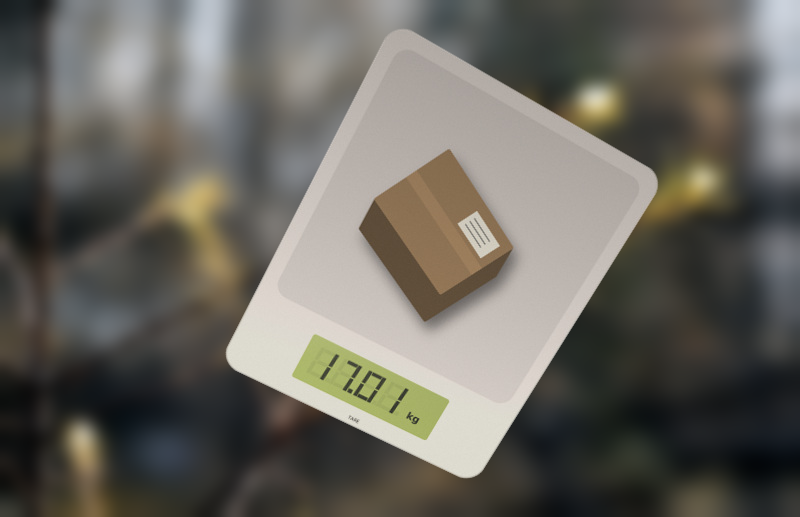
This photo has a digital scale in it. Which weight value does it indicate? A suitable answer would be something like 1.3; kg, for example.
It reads 17.01; kg
